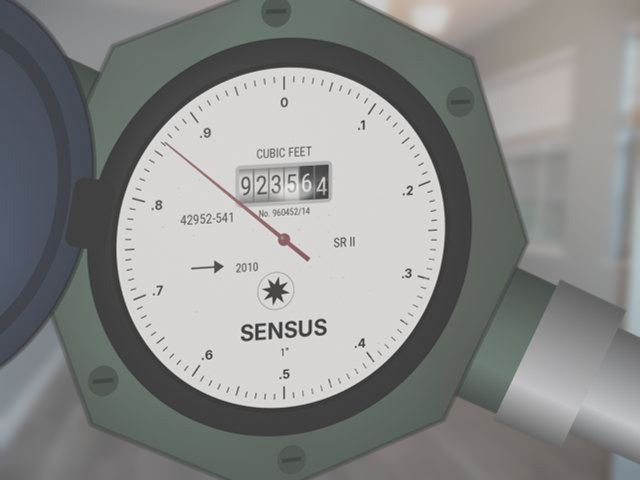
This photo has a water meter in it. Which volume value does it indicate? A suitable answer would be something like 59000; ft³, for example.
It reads 923563.86; ft³
